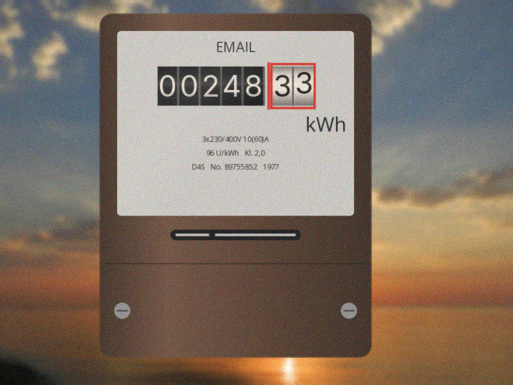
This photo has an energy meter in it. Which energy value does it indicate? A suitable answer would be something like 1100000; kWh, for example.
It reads 248.33; kWh
